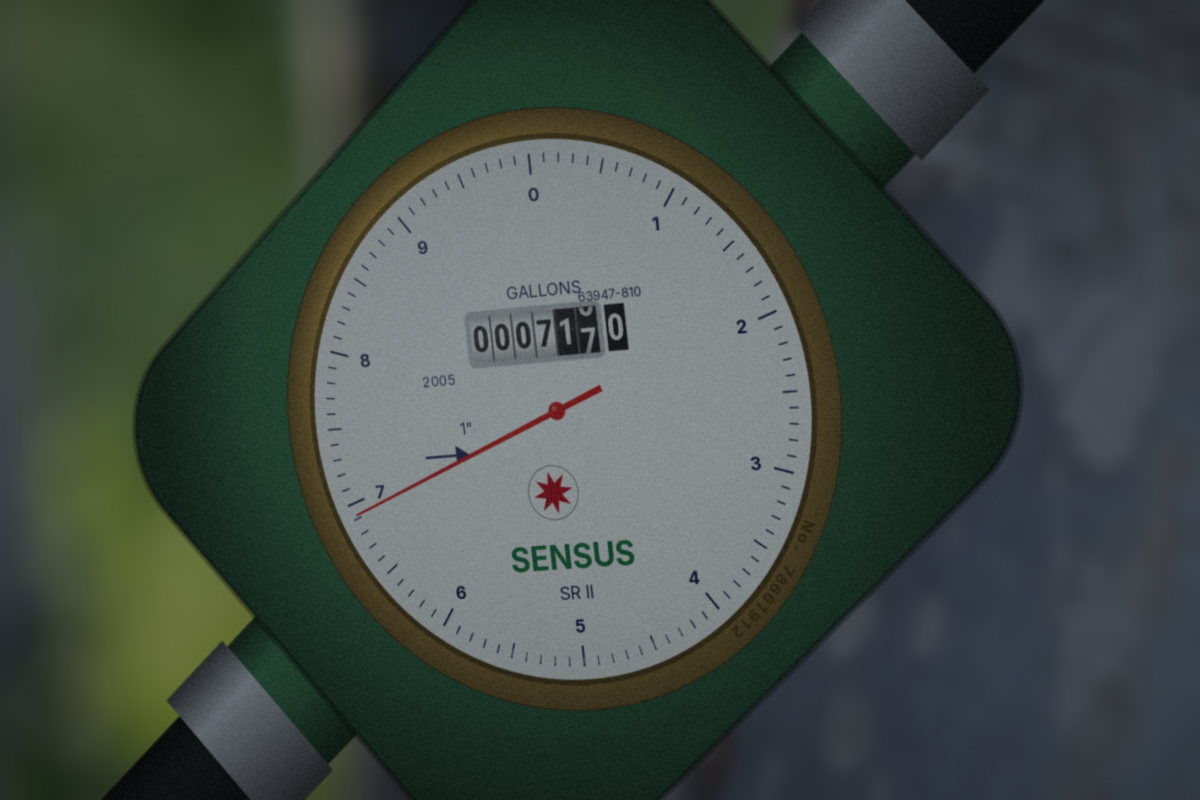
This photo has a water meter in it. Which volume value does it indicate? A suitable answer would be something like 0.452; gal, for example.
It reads 7166.9; gal
